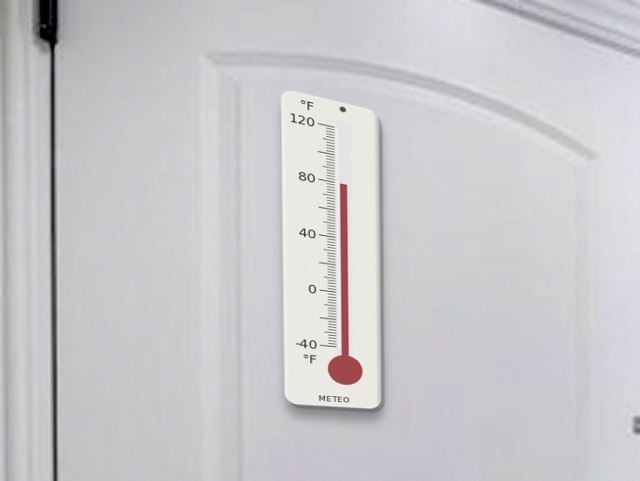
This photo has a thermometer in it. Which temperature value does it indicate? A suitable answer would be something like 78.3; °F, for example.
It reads 80; °F
